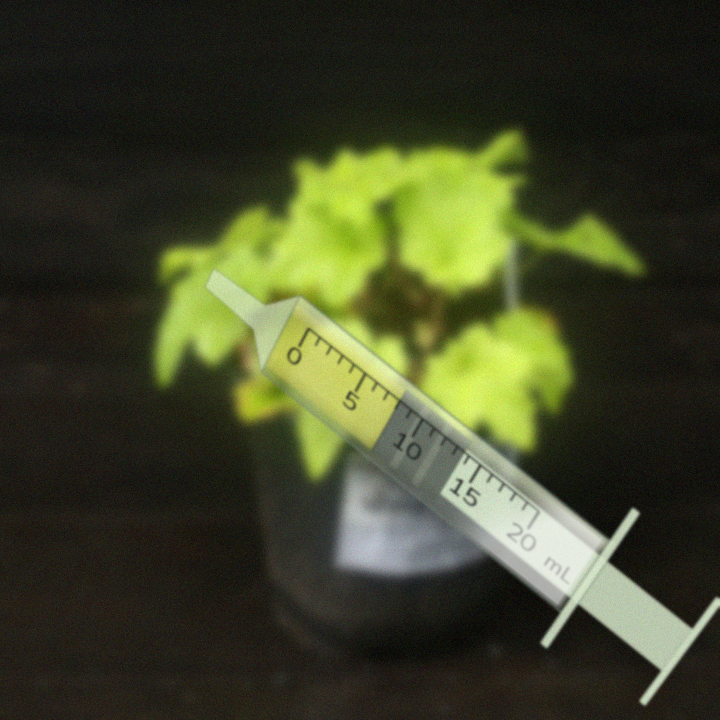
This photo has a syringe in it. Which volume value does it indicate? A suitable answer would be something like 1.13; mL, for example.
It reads 8; mL
